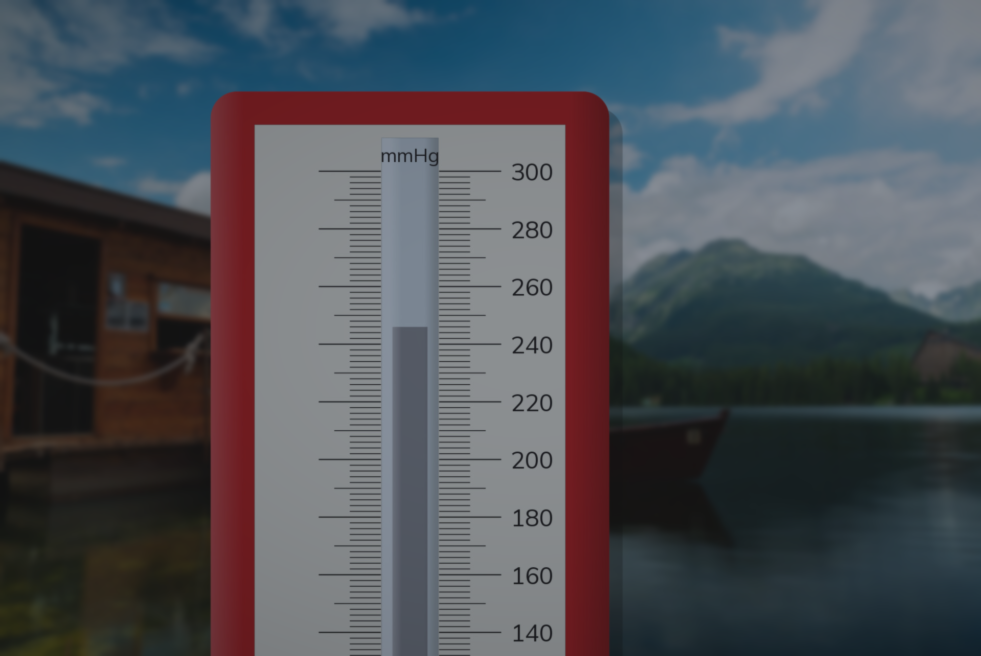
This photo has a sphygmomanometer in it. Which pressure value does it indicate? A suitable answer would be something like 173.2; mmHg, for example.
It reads 246; mmHg
